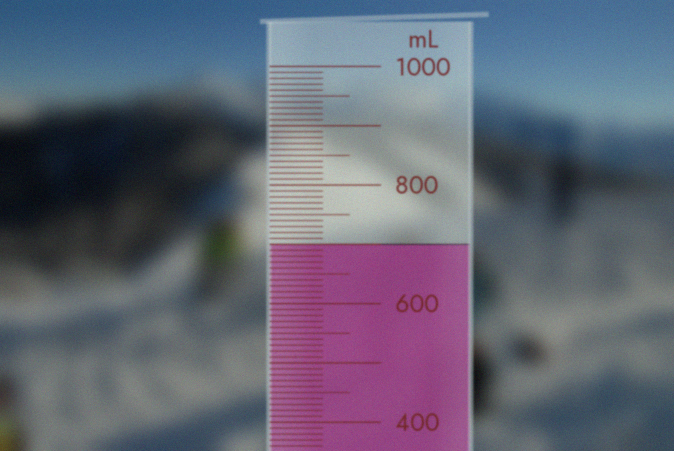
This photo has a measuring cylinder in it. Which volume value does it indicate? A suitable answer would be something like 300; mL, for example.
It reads 700; mL
